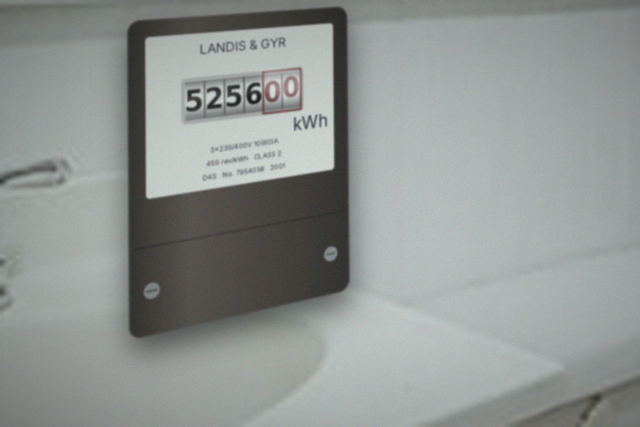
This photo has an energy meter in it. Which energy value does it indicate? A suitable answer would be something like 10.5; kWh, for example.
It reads 5256.00; kWh
